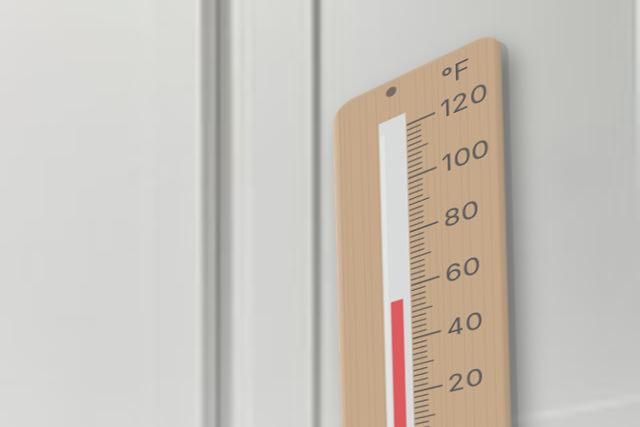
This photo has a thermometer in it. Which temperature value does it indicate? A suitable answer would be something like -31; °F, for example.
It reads 56; °F
